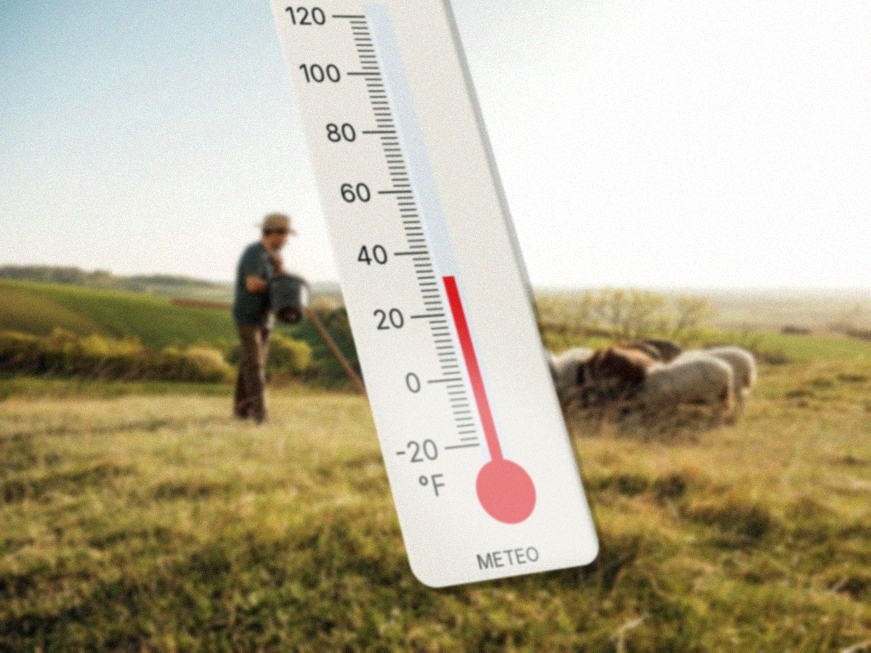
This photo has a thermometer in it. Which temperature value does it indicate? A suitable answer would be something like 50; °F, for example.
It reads 32; °F
